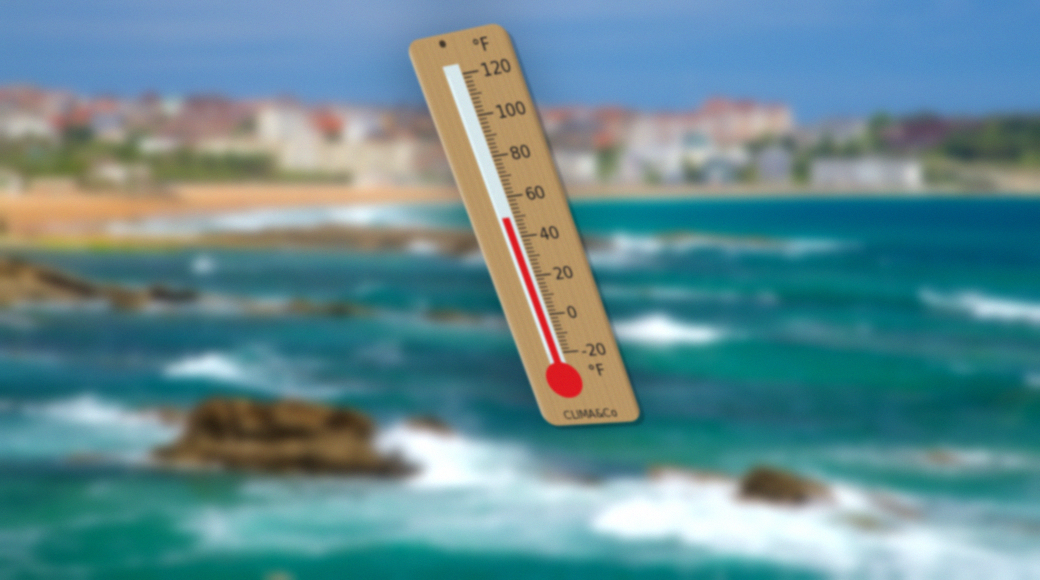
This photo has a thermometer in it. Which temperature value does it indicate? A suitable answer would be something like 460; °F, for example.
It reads 50; °F
